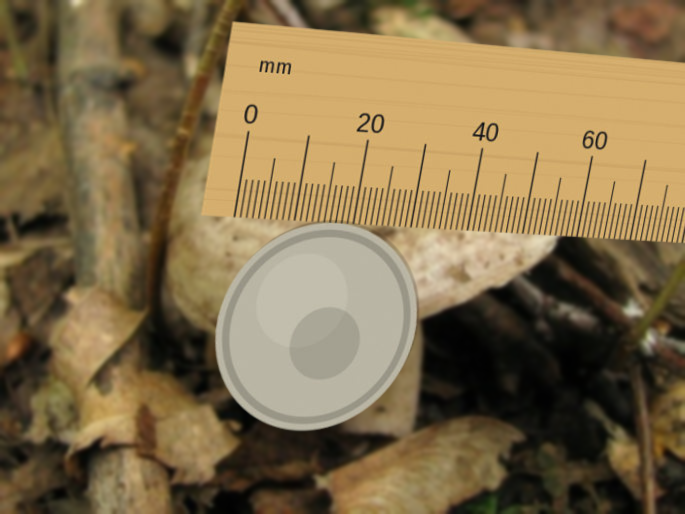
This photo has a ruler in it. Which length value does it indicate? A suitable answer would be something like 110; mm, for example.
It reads 34; mm
